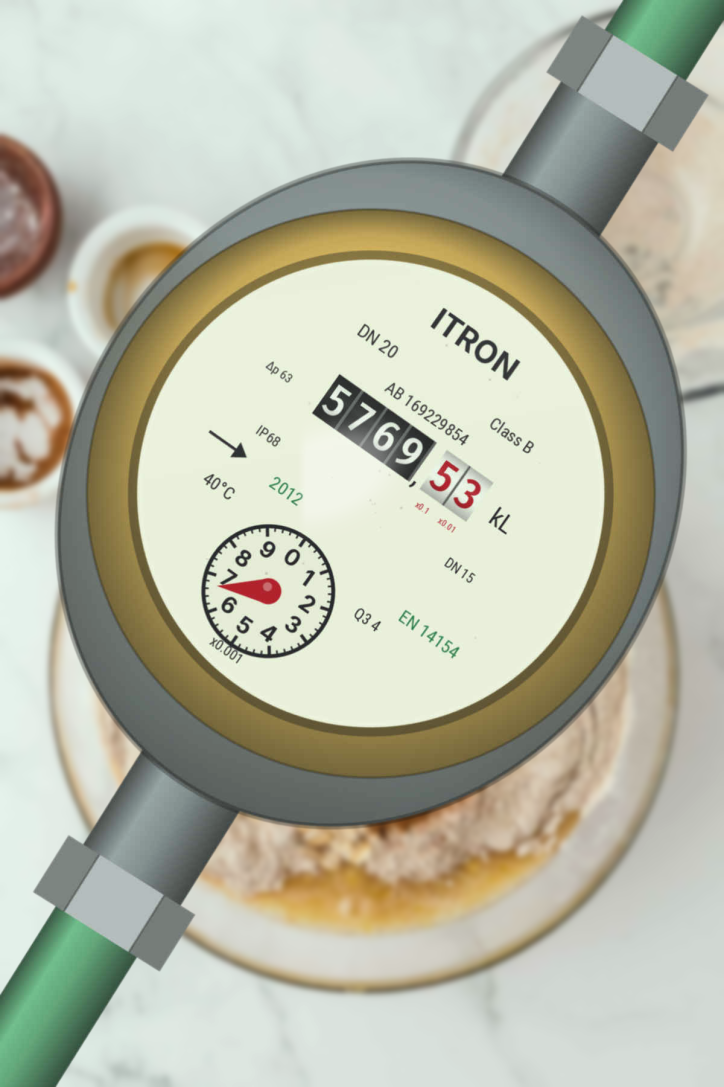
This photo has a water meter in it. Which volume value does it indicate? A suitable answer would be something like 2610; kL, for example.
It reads 5769.536; kL
